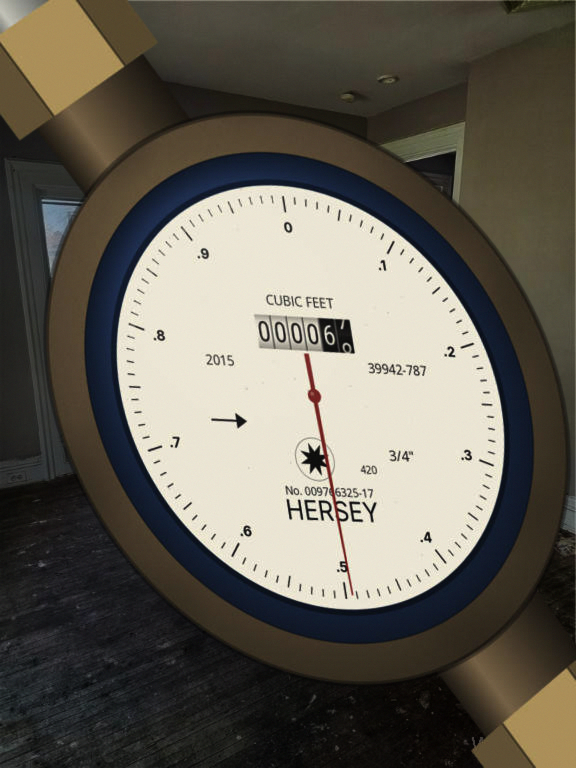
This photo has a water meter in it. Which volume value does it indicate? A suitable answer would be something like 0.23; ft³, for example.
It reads 67.49; ft³
